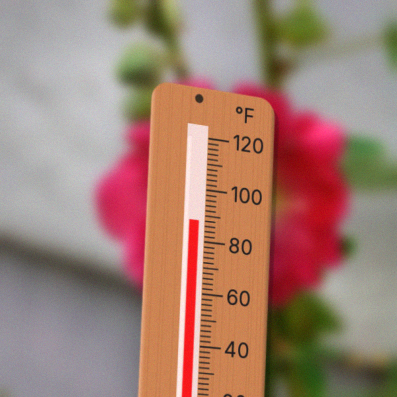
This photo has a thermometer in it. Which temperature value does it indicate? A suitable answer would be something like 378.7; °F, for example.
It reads 88; °F
